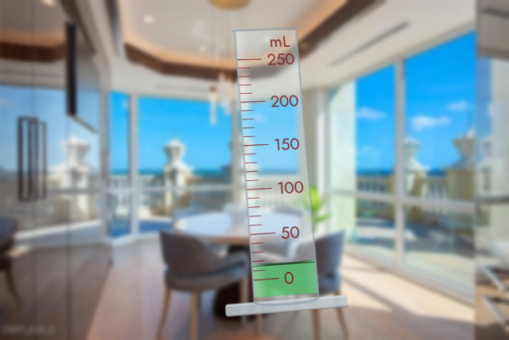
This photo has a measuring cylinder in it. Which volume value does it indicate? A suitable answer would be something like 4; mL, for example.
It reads 15; mL
